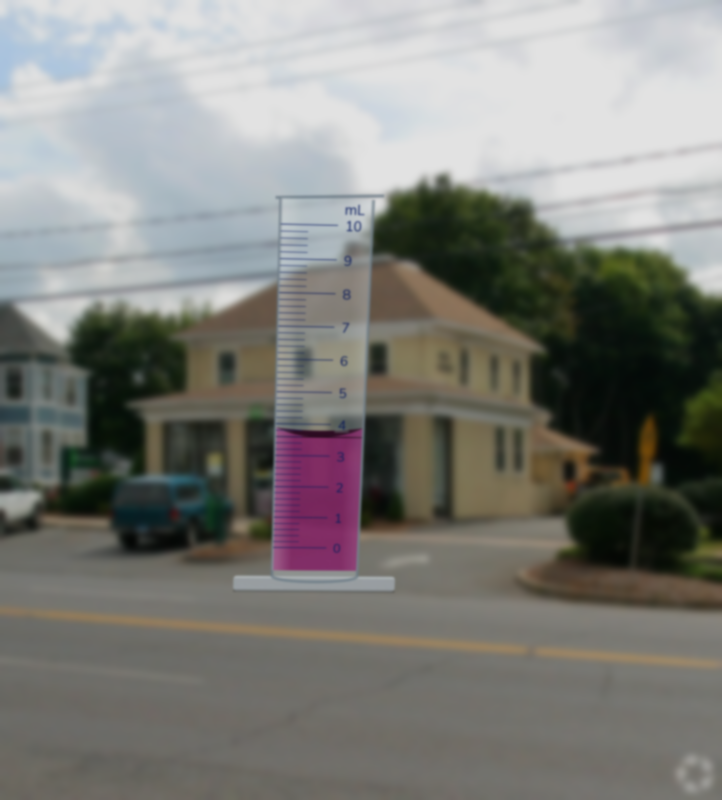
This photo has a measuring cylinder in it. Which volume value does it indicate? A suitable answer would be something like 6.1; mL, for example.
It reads 3.6; mL
